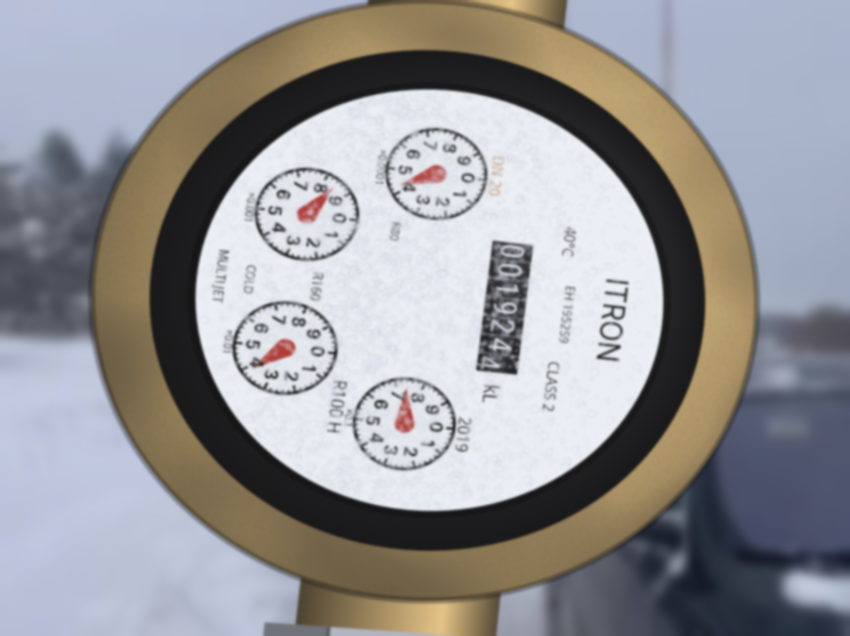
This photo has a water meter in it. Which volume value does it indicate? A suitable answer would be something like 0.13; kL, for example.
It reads 19243.7384; kL
